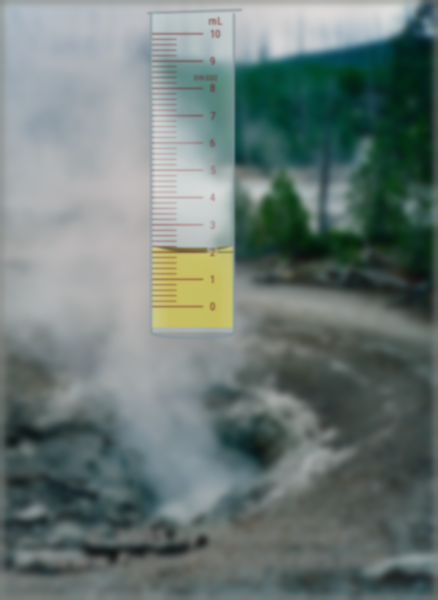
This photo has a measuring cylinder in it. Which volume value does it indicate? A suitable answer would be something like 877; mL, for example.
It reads 2; mL
